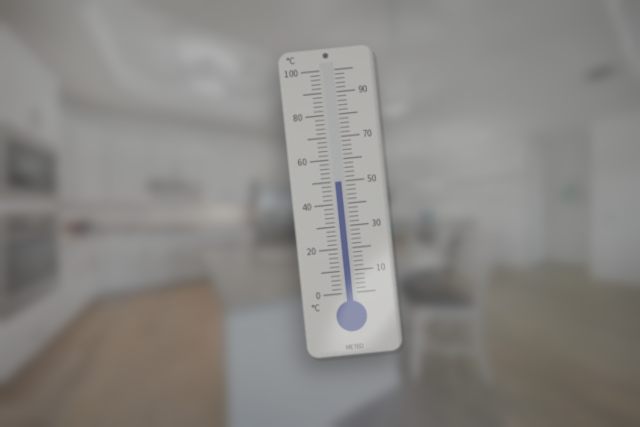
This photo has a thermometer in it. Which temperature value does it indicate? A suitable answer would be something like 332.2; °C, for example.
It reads 50; °C
